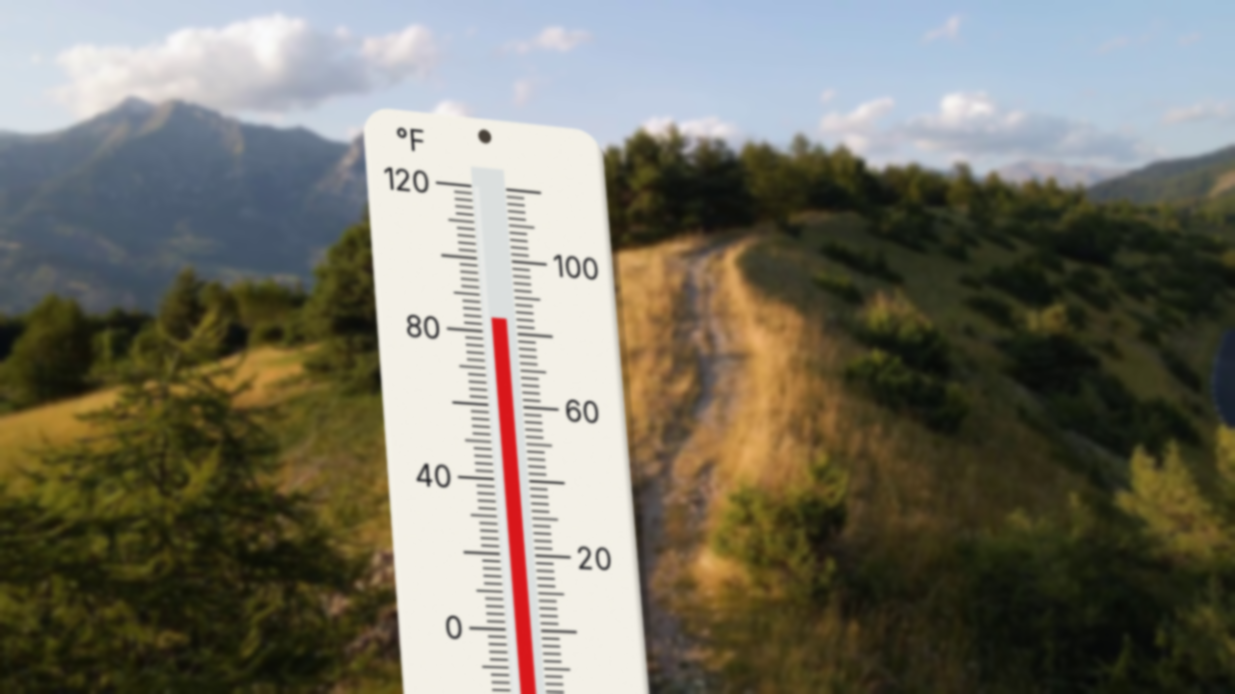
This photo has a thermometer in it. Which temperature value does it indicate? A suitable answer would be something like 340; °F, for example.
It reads 84; °F
